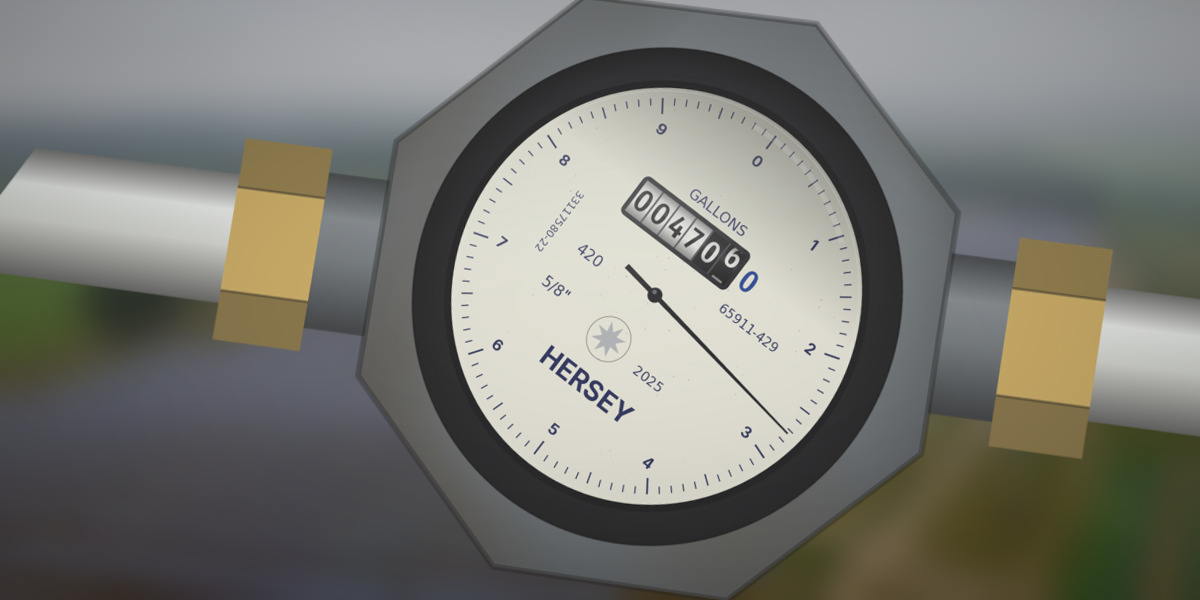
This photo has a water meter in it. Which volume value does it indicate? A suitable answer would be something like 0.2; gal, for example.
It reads 47062.7; gal
